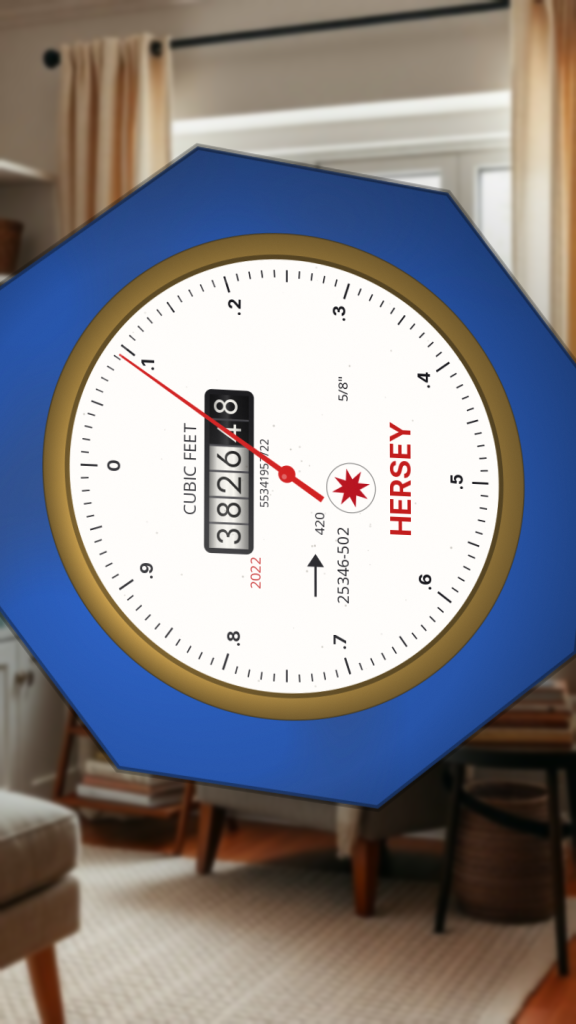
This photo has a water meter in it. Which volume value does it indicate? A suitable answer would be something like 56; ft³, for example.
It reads 382648.09; ft³
